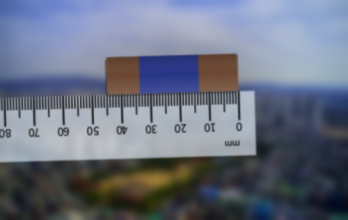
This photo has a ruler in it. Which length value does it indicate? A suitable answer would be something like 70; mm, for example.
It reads 45; mm
